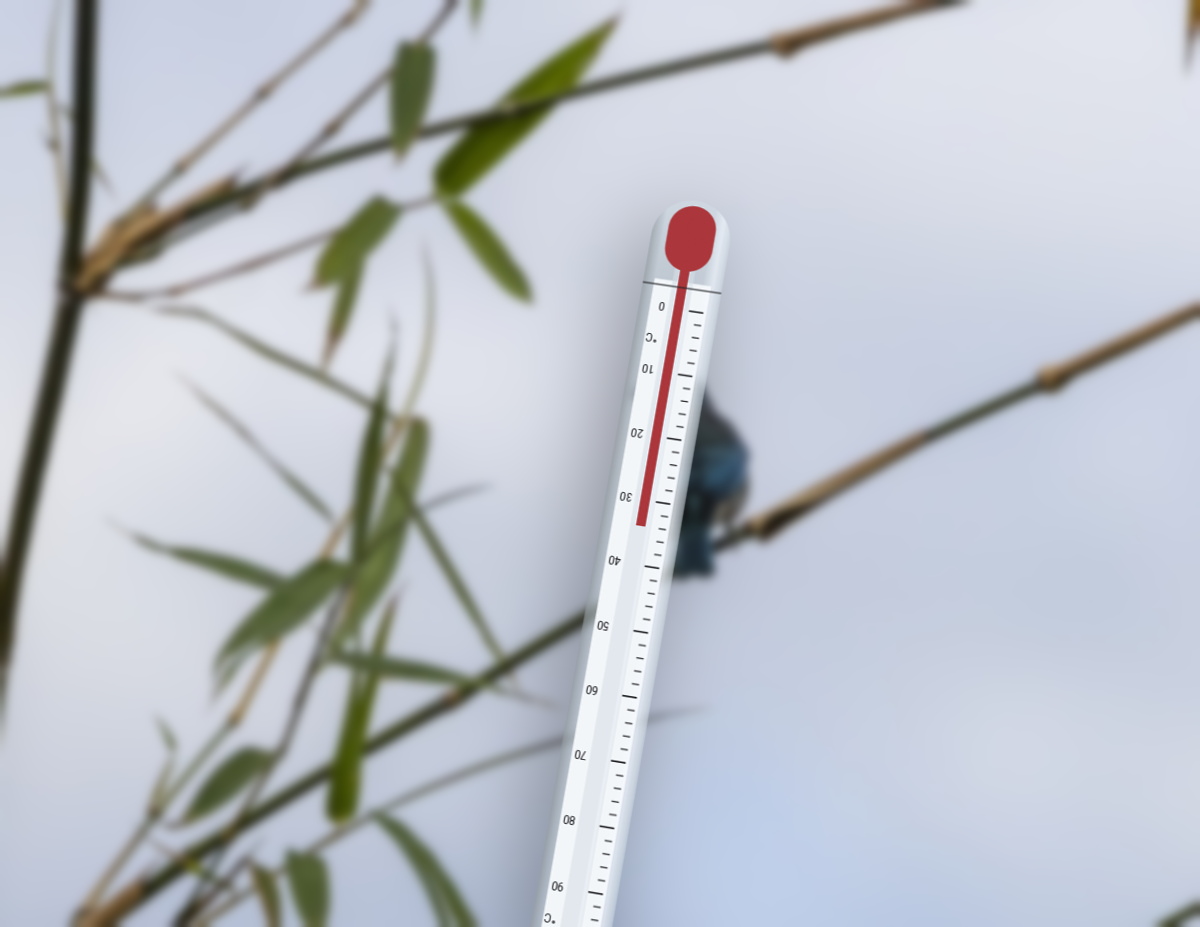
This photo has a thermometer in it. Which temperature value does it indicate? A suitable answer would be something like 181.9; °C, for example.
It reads 34; °C
